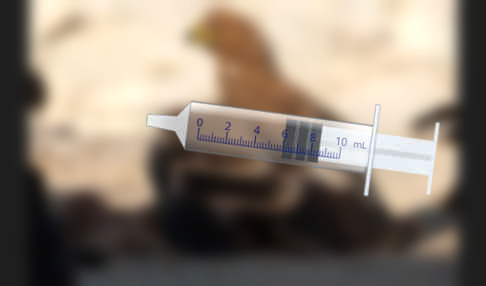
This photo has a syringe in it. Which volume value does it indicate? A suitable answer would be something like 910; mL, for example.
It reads 6; mL
